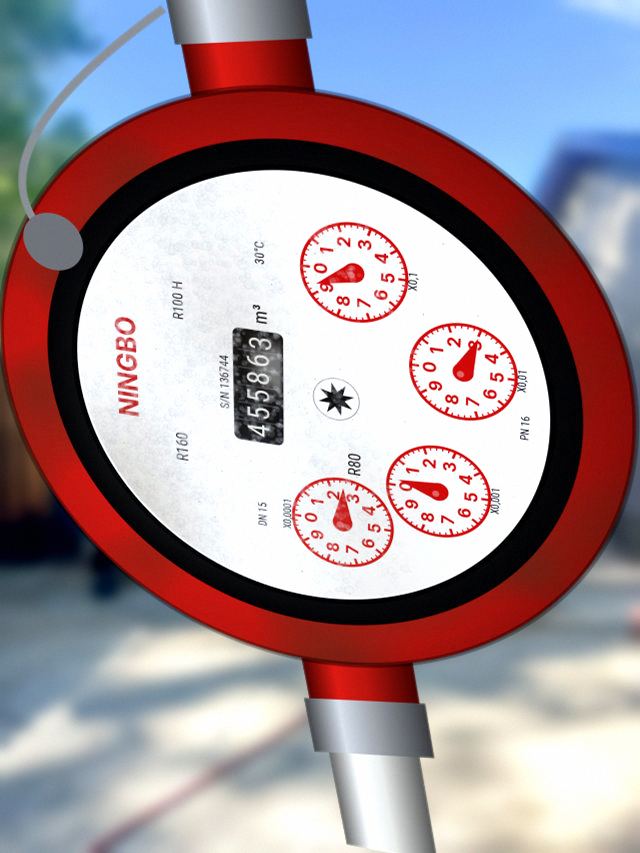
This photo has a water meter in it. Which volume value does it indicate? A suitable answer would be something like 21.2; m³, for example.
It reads 455862.9302; m³
